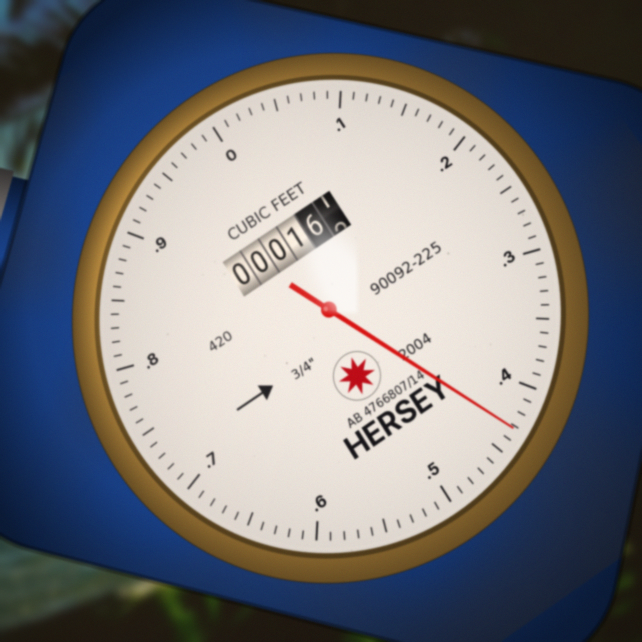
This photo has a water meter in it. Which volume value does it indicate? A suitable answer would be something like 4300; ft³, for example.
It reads 161.43; ft³
